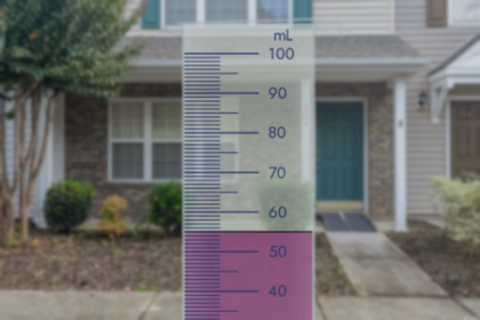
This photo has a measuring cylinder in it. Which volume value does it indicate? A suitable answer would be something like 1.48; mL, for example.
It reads 55; mL
